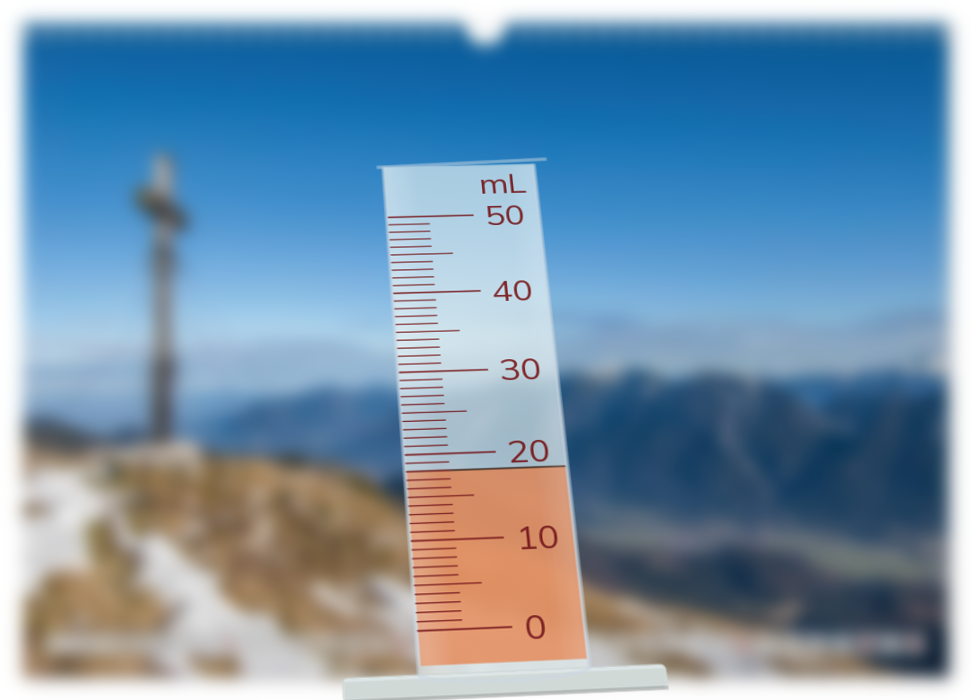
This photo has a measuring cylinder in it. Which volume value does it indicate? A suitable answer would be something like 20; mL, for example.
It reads 18; mL
